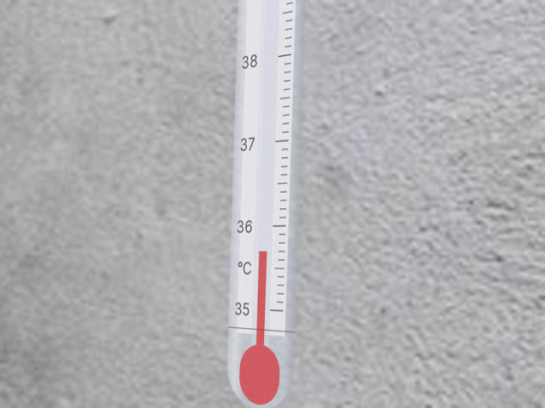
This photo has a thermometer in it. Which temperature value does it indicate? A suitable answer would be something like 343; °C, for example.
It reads 35.7; °C
